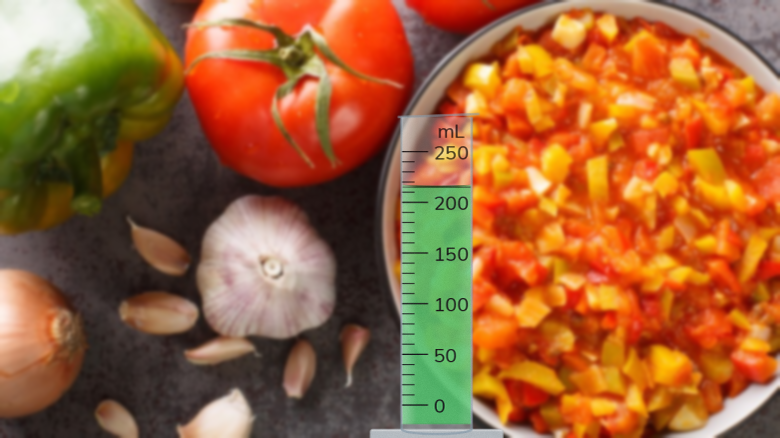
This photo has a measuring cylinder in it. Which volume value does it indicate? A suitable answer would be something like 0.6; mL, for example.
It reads 215; mL
